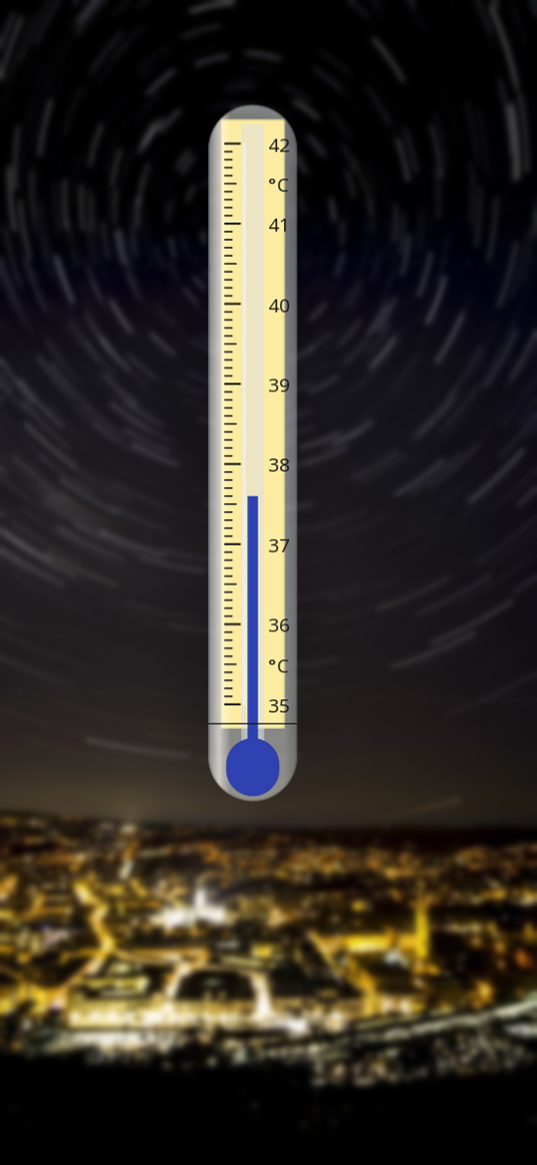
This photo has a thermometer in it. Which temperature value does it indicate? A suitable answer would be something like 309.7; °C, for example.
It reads 37.6; °C
